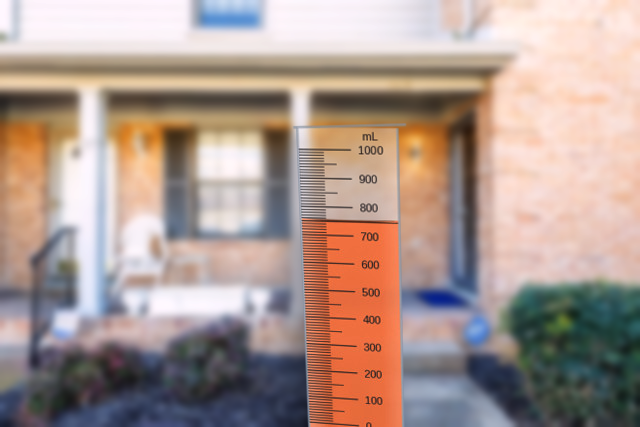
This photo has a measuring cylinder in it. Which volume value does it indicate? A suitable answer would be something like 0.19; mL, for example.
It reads 750; mL
